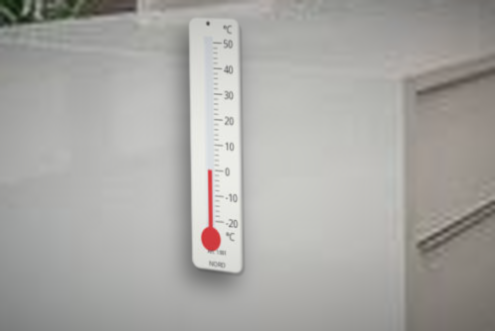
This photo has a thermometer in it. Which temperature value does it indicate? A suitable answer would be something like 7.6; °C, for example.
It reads 0; °C
